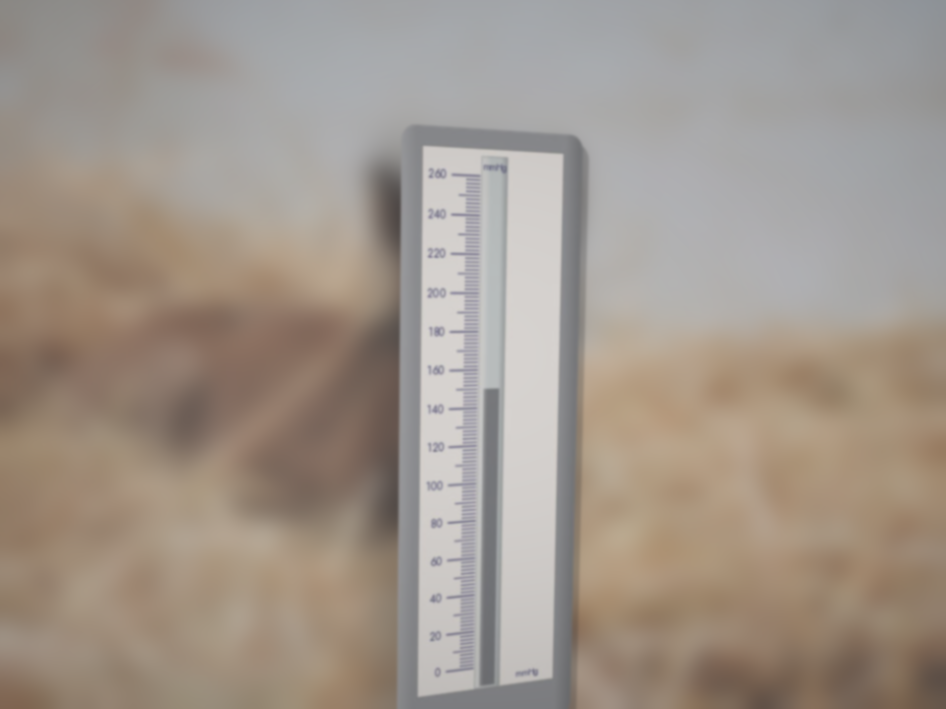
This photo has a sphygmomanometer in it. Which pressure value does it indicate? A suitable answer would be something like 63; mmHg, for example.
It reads 150; mmHg
